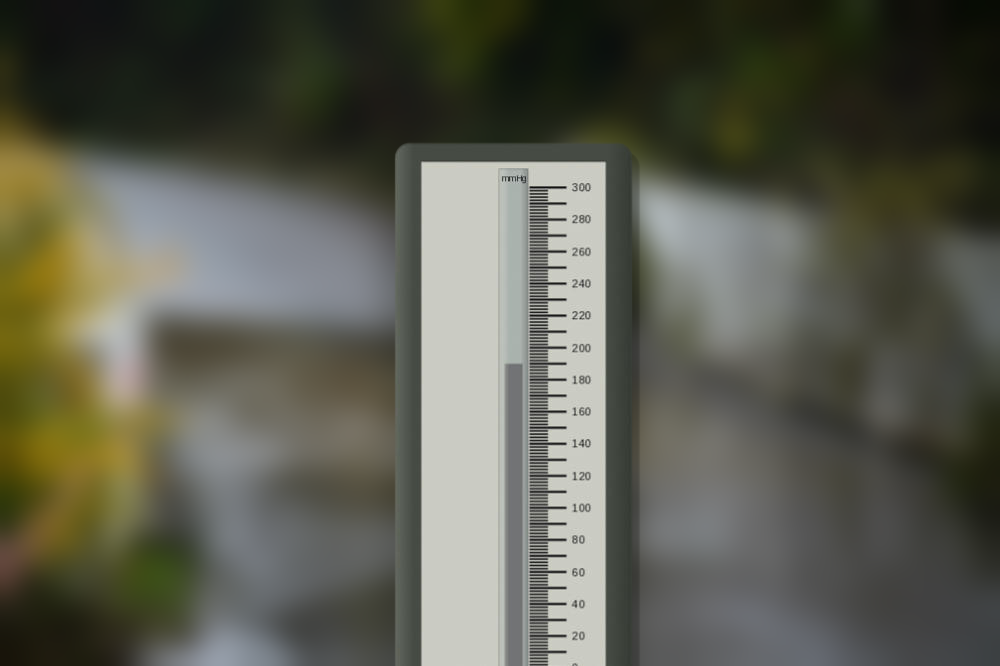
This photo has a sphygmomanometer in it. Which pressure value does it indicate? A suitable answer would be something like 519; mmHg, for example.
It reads 190; mmHg
